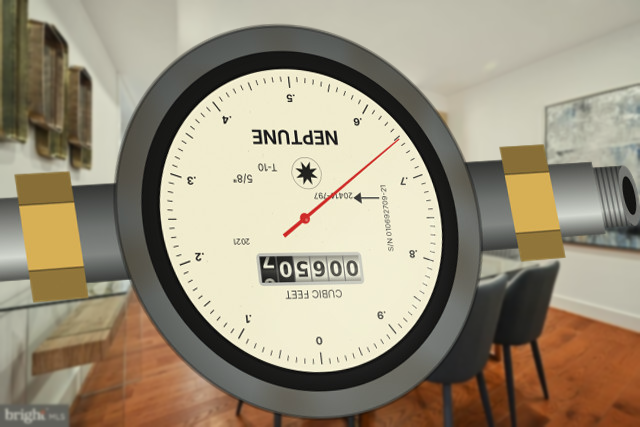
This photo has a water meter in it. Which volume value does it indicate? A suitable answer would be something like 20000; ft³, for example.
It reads 6506.65; ft³
